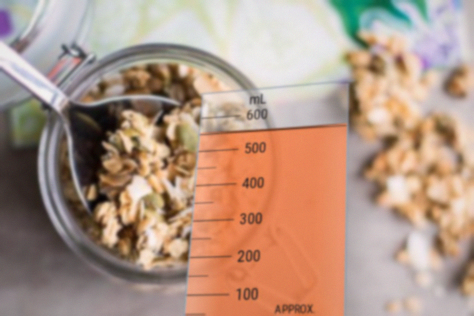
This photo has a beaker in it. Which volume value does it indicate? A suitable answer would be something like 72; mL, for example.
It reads 550; mL
